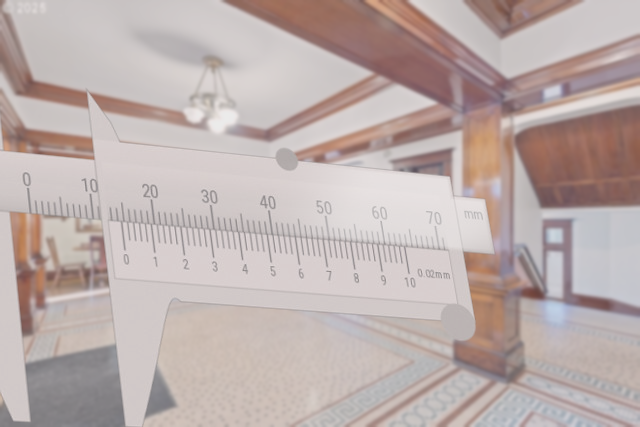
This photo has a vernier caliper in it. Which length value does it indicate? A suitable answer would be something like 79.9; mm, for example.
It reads 14.6; mm
